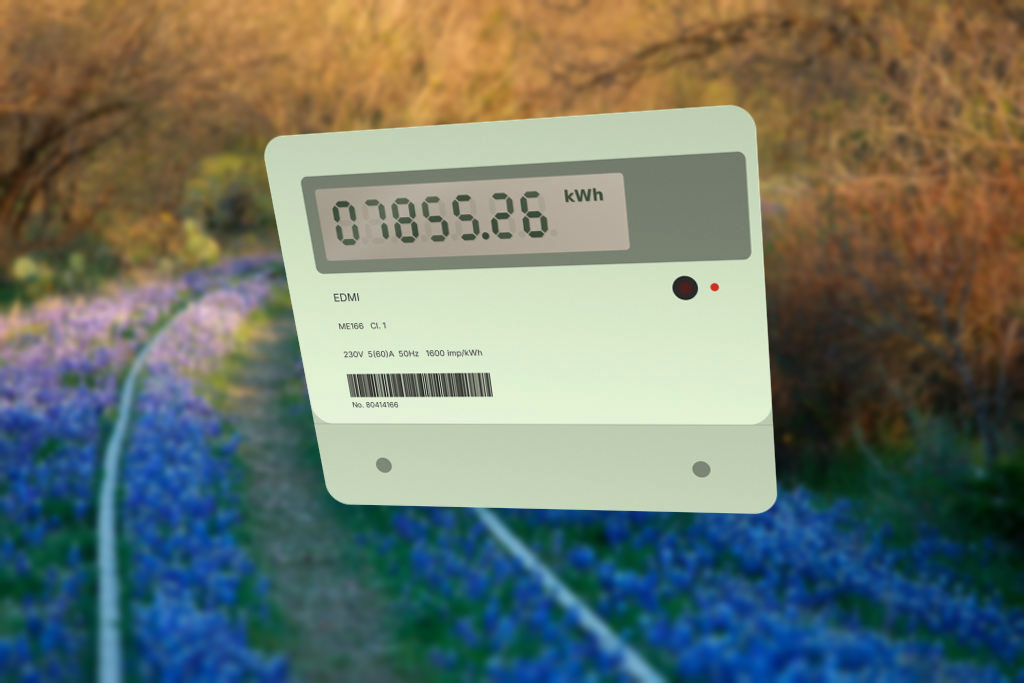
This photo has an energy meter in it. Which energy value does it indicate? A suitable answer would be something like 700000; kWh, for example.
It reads 7855.26; kWh
